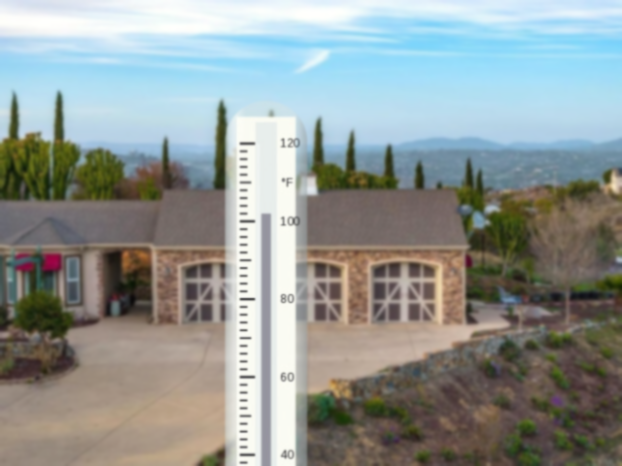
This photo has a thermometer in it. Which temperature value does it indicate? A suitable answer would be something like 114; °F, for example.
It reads 102; °F
